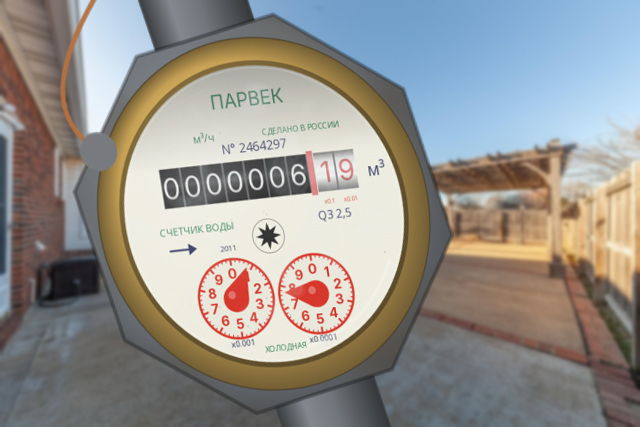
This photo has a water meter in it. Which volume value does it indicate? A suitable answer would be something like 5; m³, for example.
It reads 6.1907; m³
